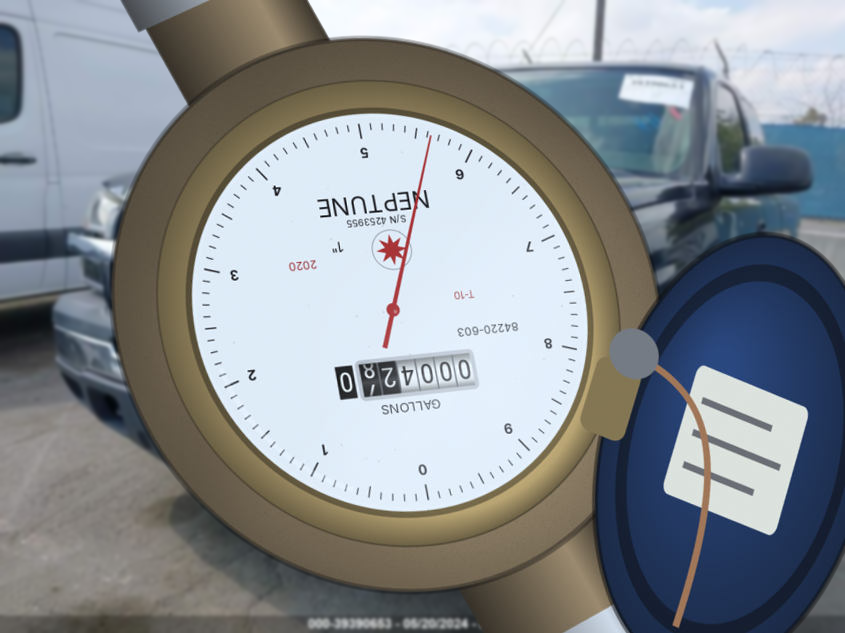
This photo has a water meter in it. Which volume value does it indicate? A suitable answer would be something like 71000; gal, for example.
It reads 4275.6; gal
